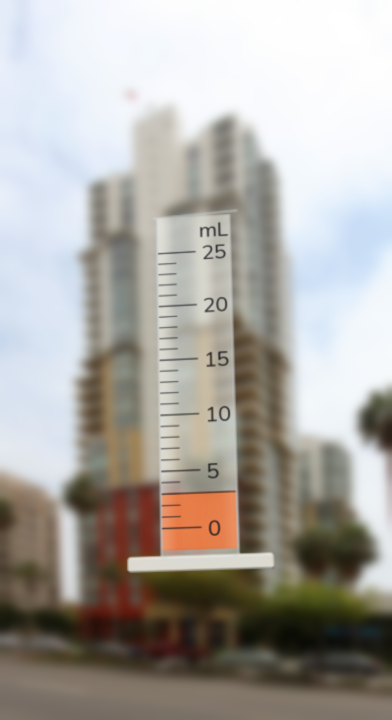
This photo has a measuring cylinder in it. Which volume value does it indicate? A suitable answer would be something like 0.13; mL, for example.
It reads 3; mL
